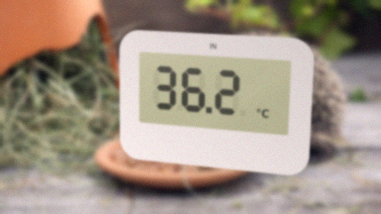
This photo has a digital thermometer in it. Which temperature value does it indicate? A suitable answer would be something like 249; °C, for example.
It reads 36.2; °C
